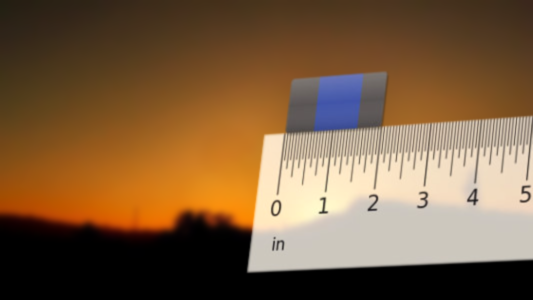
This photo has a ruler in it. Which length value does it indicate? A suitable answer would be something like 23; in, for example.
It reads 2; in
